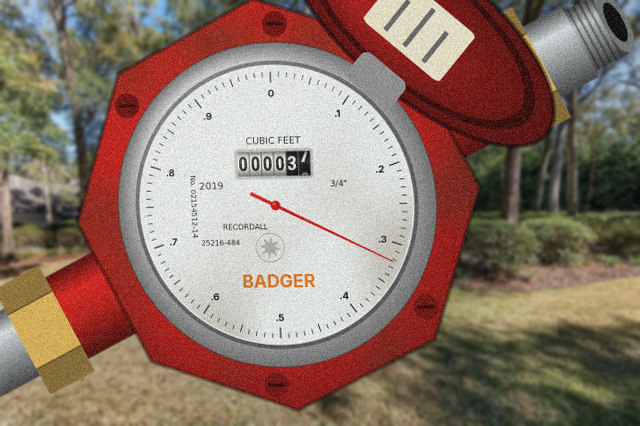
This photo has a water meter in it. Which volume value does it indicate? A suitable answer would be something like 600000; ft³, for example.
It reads 37.32; ft³
